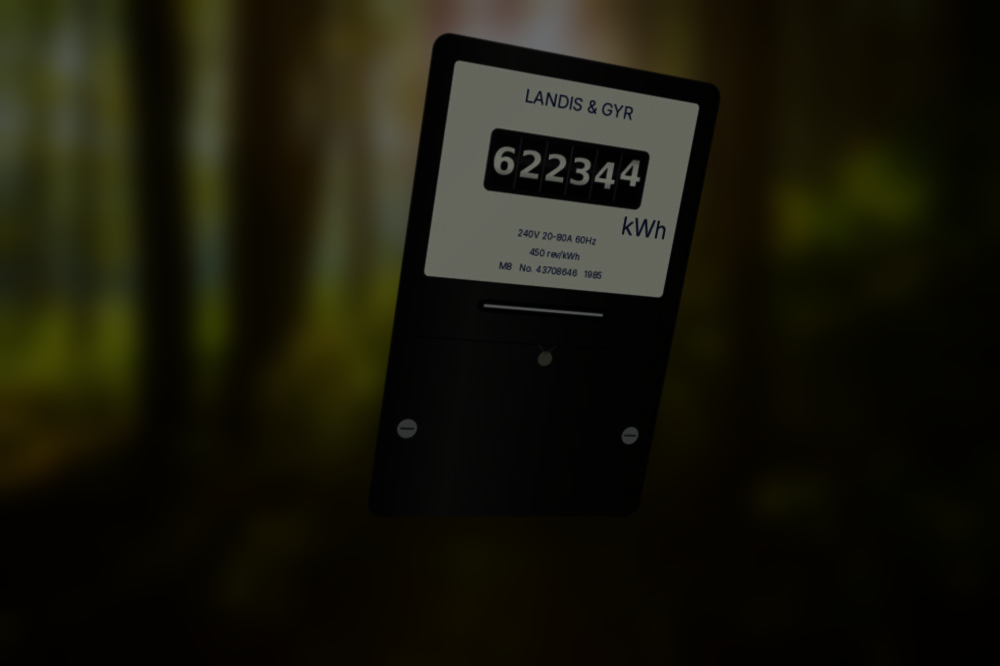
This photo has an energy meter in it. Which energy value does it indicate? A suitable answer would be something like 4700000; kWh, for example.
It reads 622344; kWh
